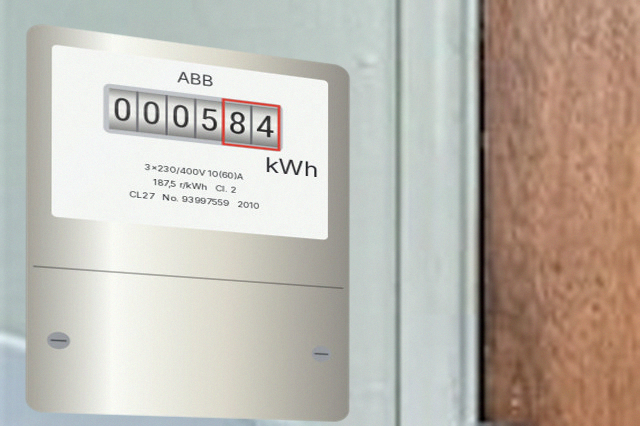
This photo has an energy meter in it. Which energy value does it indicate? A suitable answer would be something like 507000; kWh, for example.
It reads 5.84; kWh
